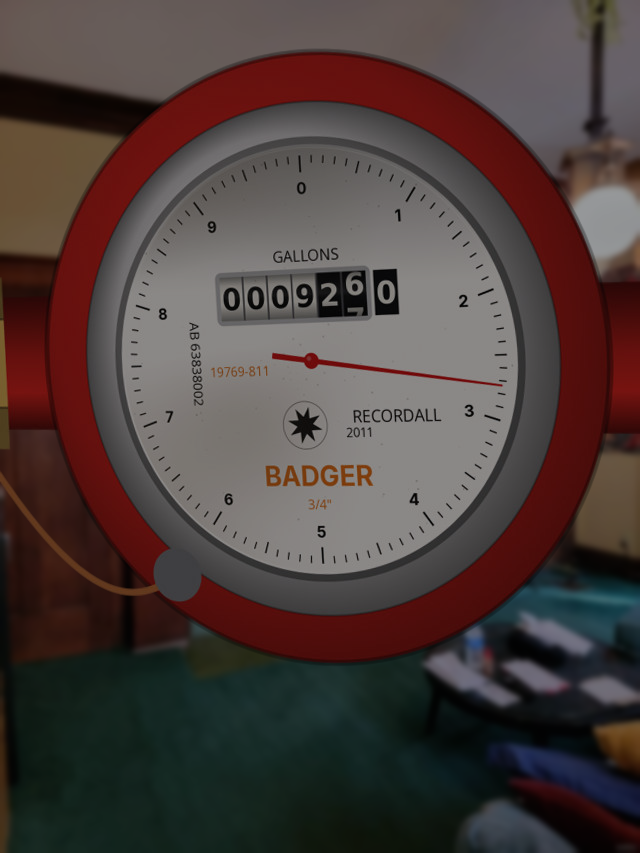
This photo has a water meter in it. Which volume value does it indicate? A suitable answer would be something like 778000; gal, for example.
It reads 9262.7; gal
